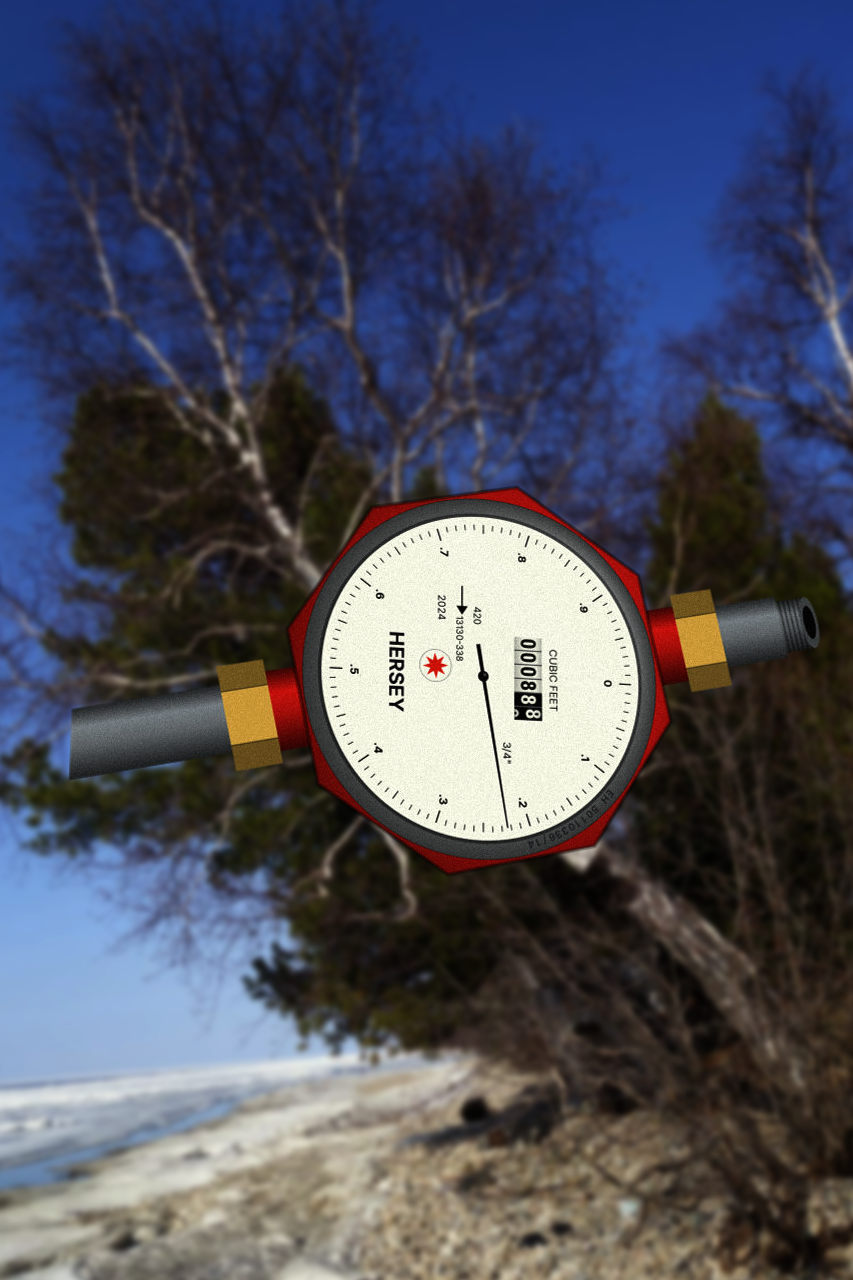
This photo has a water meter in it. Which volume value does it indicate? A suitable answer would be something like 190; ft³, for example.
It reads 888.22; ft³
